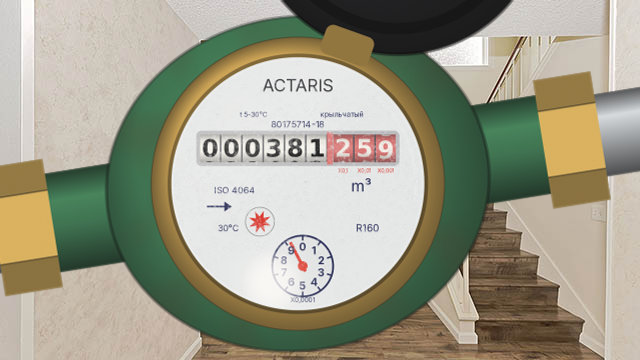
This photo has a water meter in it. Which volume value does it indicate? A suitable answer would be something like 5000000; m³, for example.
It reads 381.2589; m³
